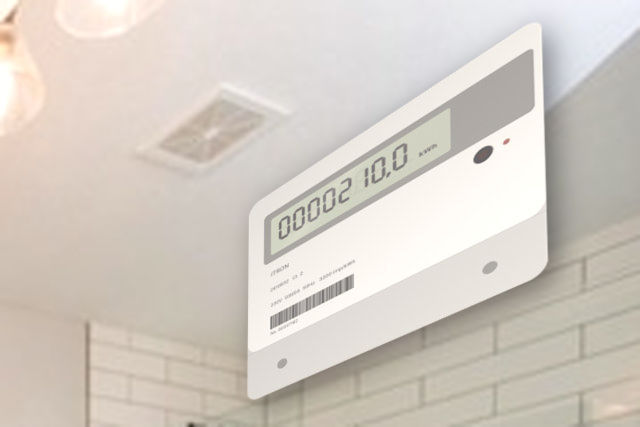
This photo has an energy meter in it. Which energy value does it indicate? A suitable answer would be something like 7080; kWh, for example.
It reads 210.0; kWh
